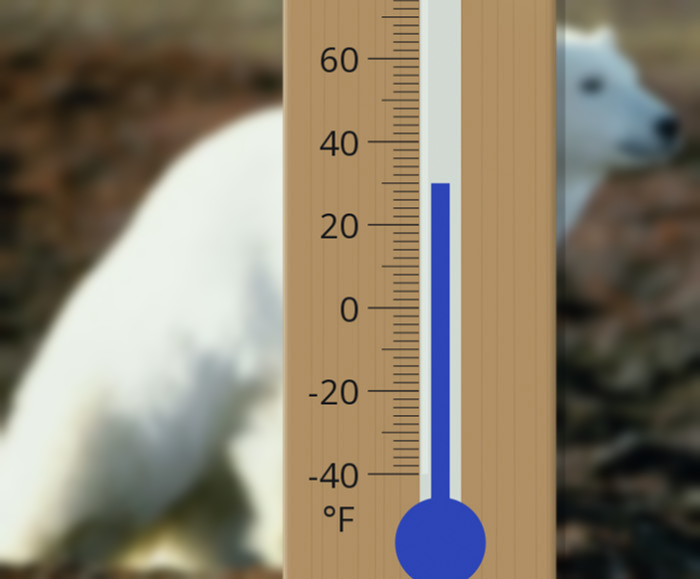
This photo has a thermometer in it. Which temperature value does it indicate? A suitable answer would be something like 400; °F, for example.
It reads 30; °F
